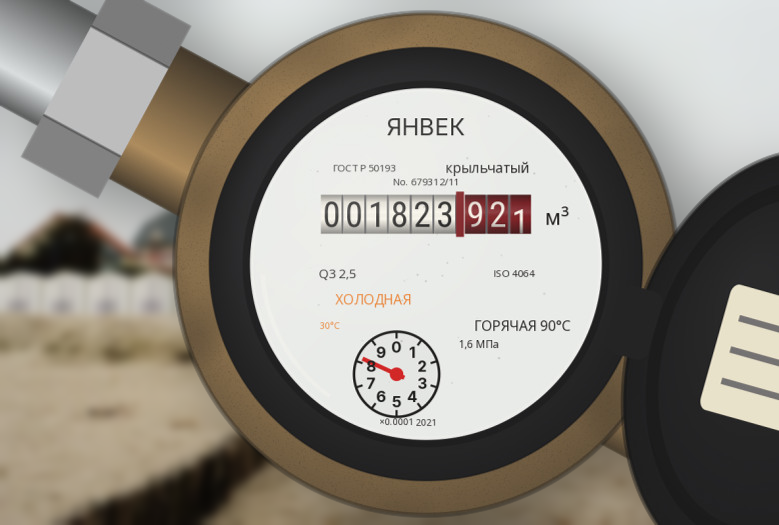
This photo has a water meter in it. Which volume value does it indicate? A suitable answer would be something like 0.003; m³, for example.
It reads 1823.9208; m³
